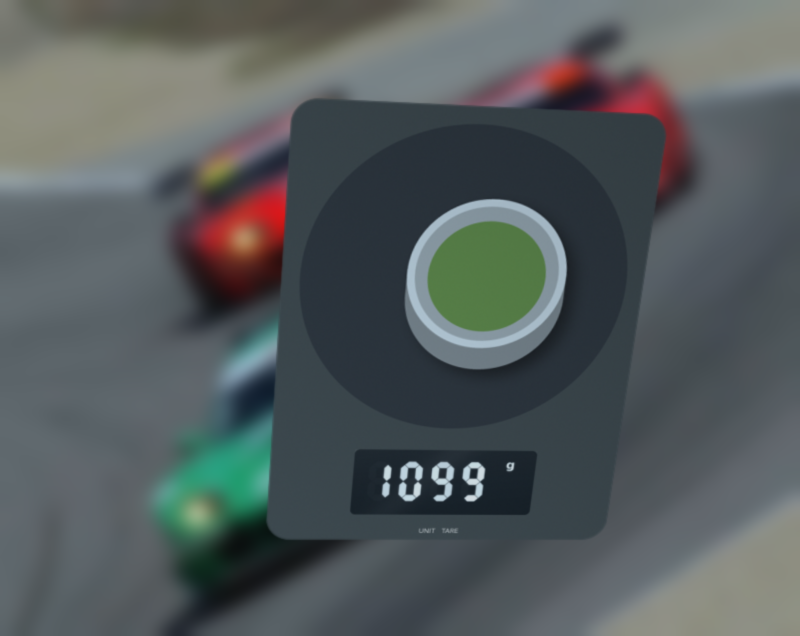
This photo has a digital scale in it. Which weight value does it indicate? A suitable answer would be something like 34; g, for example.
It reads 1099; g
